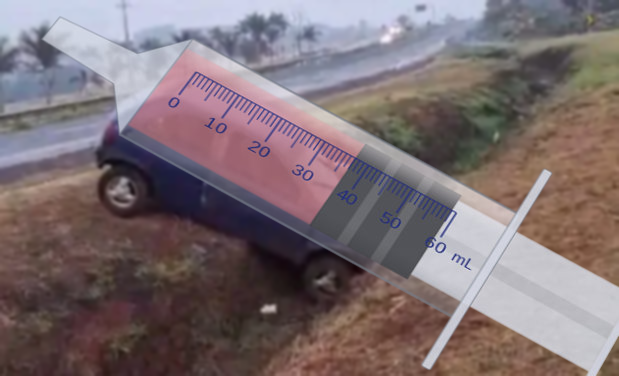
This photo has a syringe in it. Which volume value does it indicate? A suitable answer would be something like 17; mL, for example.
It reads 37; mL
